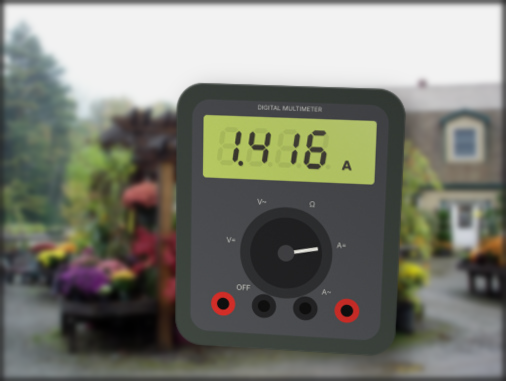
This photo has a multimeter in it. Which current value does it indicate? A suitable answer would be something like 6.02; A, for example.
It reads 1.416; A
